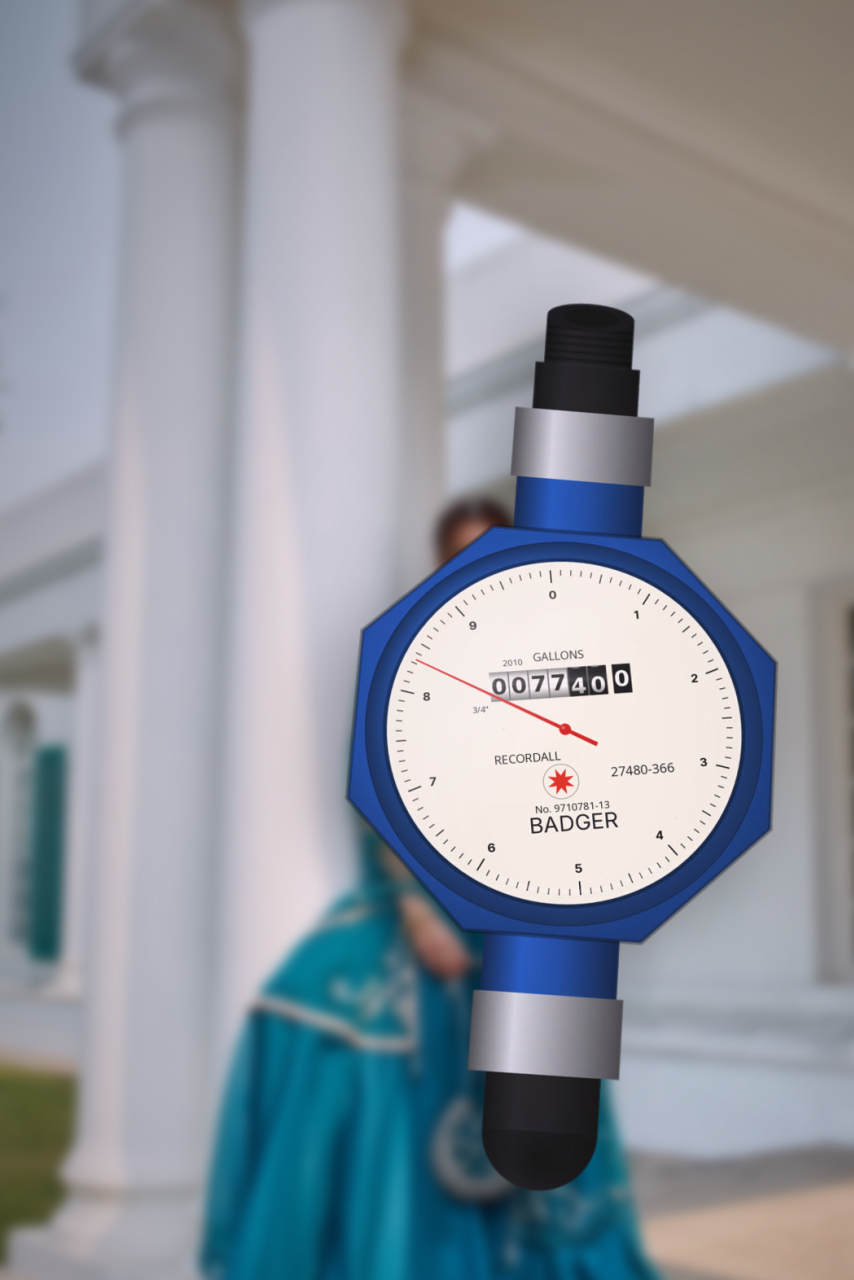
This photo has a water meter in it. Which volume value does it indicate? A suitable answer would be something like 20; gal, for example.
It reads 77398.3; gal
